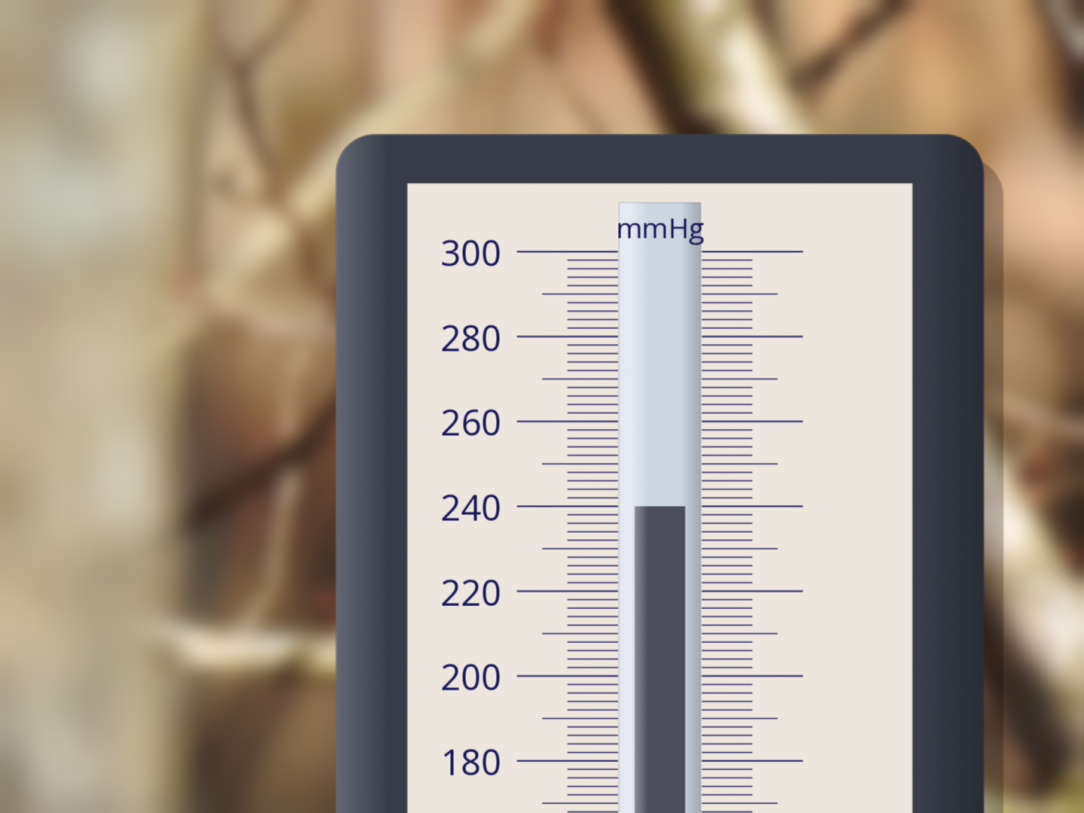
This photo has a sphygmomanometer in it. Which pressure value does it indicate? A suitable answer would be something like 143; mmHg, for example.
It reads 240; mmHg
